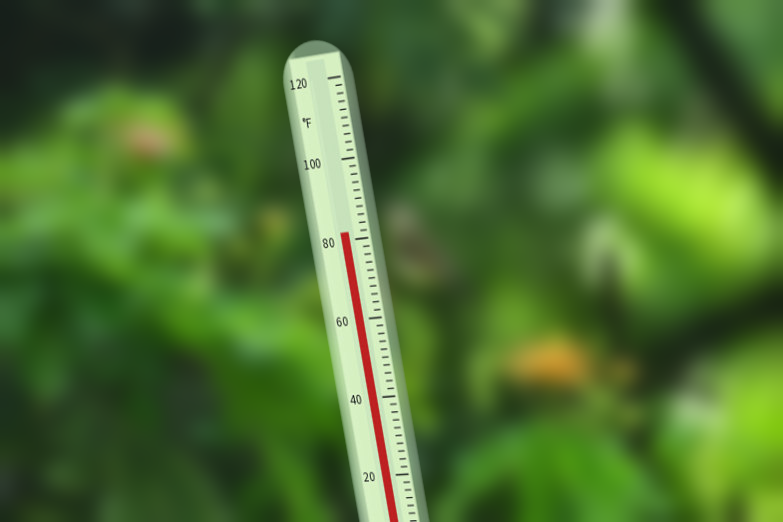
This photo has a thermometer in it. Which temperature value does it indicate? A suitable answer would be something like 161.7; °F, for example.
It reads 82; °F
